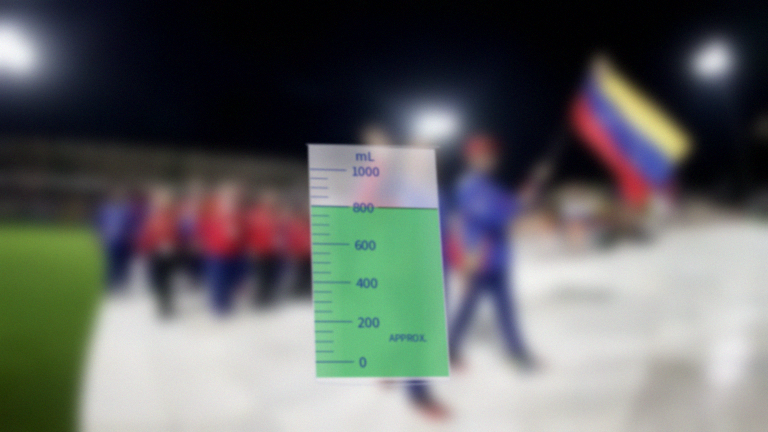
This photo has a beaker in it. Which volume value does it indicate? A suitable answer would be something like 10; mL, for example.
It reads 800; mL
